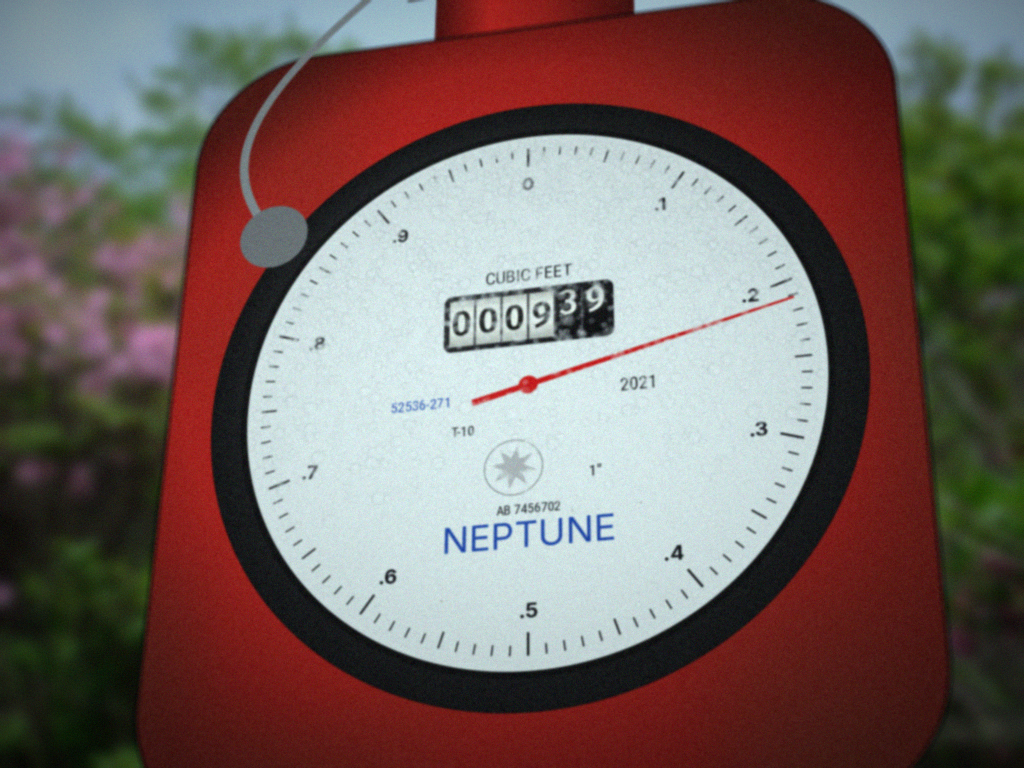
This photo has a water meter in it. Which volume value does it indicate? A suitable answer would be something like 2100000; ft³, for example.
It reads 939.21; ft³
